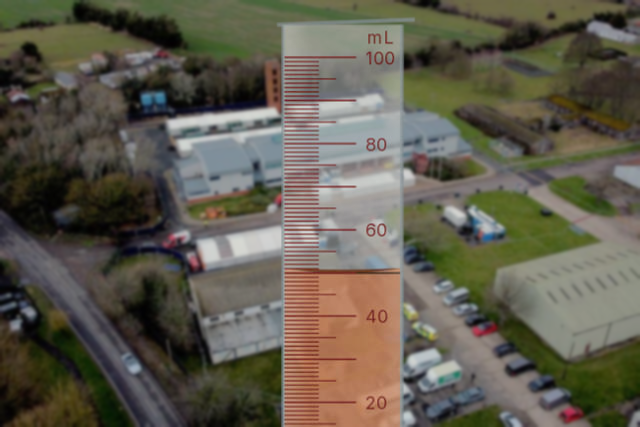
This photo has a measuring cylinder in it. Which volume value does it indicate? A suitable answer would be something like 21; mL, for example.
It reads 50; mL
